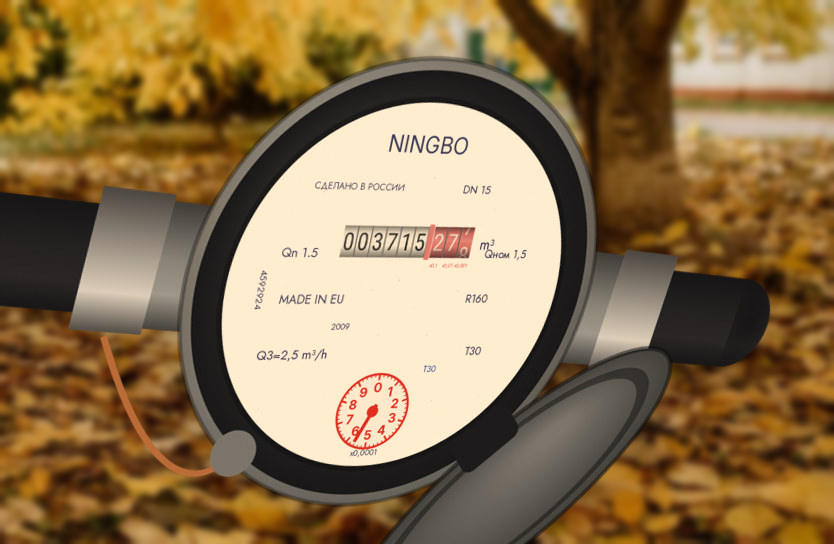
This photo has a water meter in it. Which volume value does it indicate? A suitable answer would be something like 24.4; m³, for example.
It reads 3715.2775; m³
